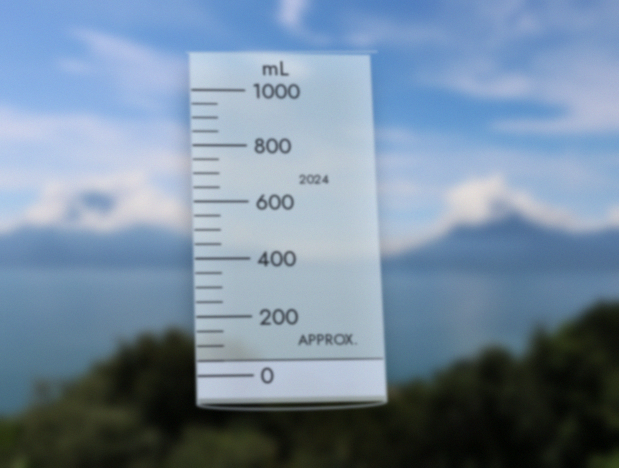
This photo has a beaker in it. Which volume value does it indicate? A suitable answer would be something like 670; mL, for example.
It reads 50; mL
